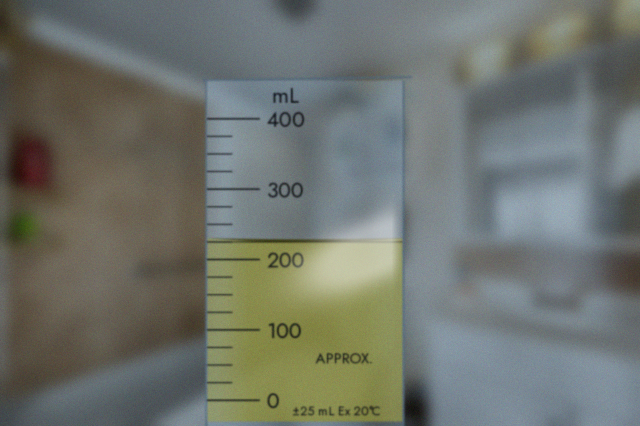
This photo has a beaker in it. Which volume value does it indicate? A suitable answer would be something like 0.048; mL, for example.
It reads 225; mL
